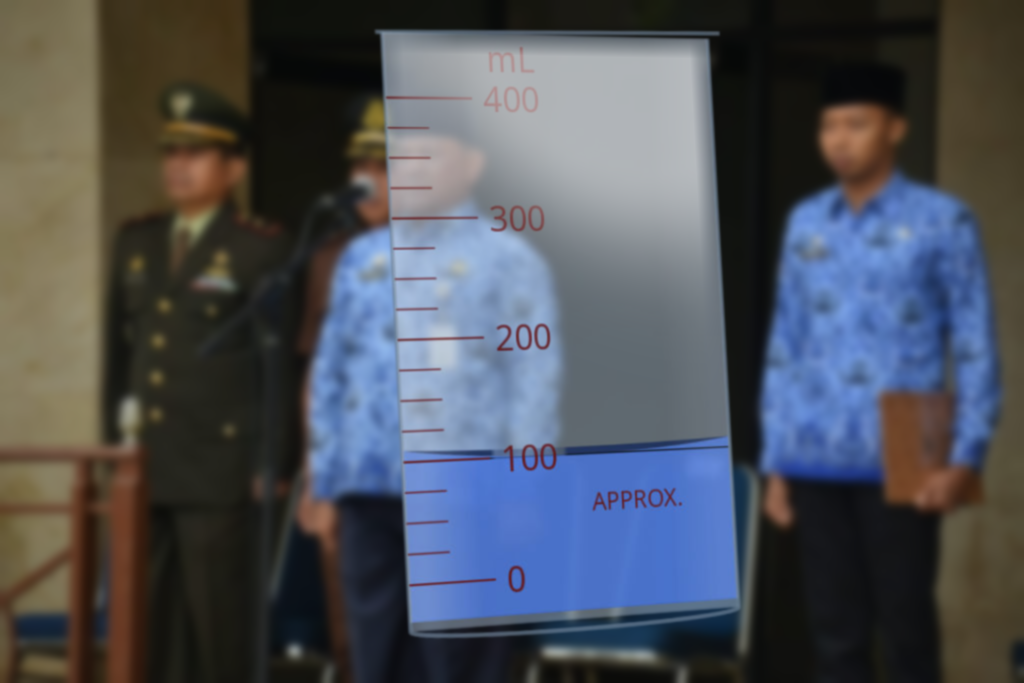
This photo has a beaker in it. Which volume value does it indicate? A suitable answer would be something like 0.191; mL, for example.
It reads 100; mL
